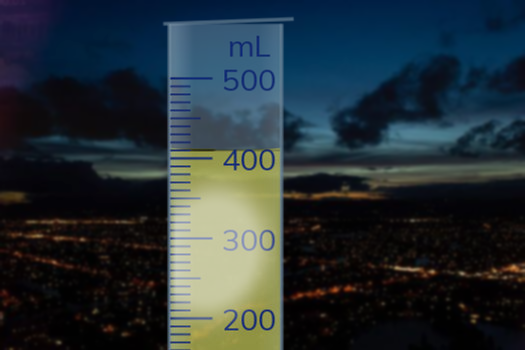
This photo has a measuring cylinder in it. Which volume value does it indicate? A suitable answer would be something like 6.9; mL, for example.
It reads 410; mL
